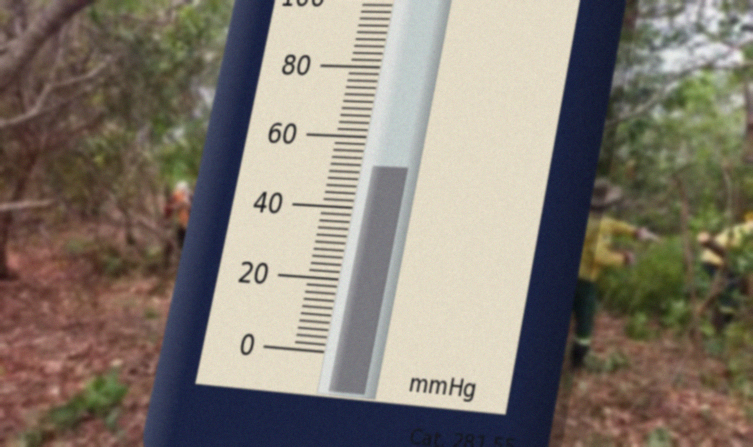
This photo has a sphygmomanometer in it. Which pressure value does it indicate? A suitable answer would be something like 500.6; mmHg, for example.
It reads 52; mmHg
